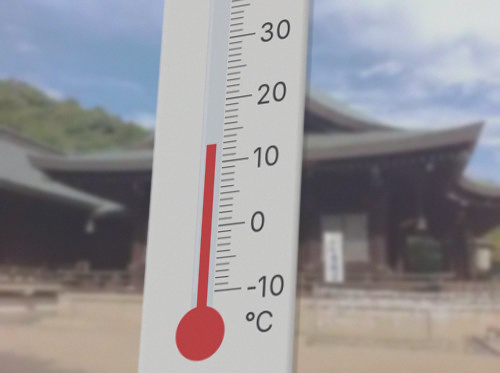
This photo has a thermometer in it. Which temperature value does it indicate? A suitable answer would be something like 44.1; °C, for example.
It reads 13; °C
